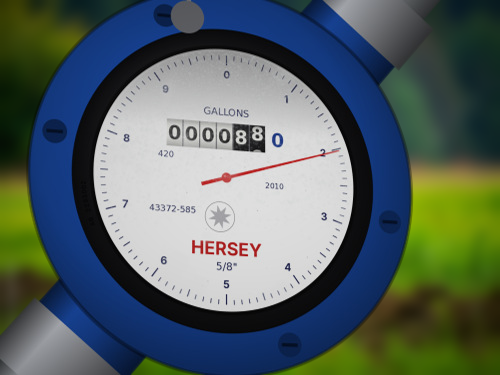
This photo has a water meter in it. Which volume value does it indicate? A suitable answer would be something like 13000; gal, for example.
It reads 882.0; gal
